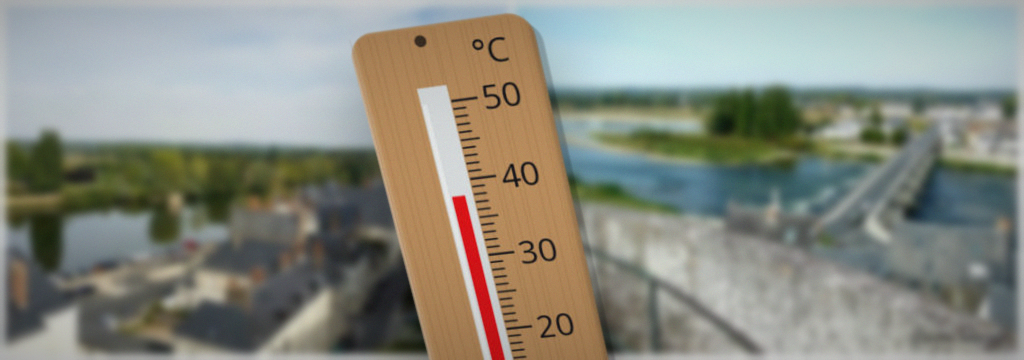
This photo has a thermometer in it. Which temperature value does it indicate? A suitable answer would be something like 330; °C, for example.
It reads 38; °C
